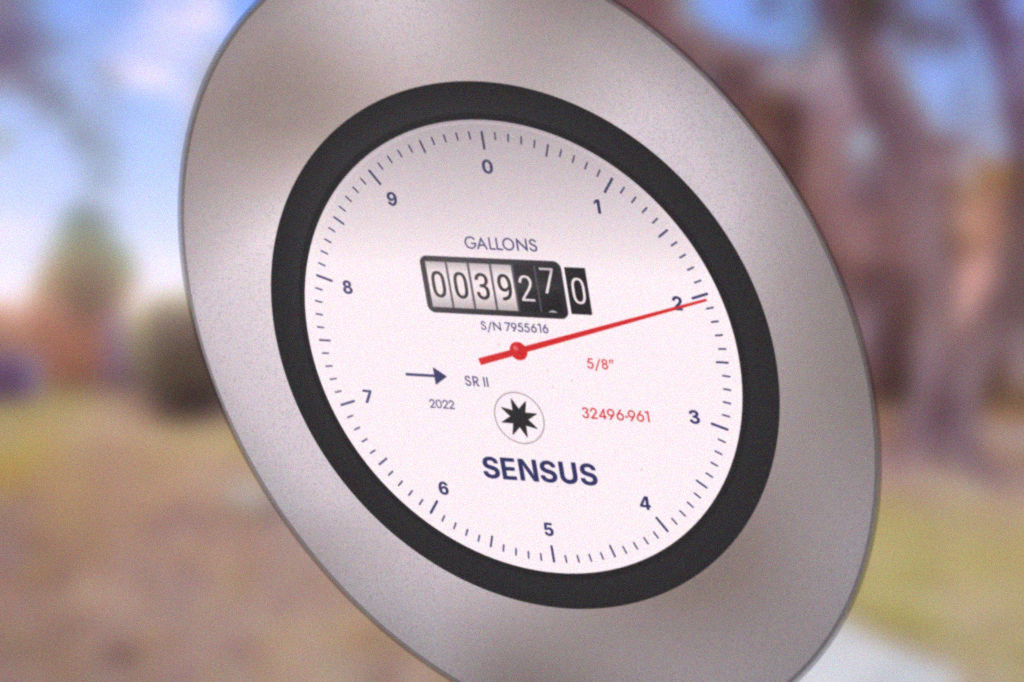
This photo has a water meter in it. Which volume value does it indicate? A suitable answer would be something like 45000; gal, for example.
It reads 39272.0; gal
